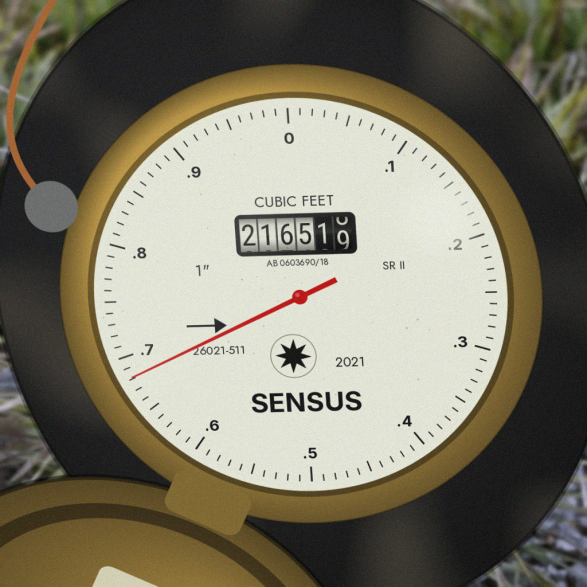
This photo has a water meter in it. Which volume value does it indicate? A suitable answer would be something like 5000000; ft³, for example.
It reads 216518.68; ft³
